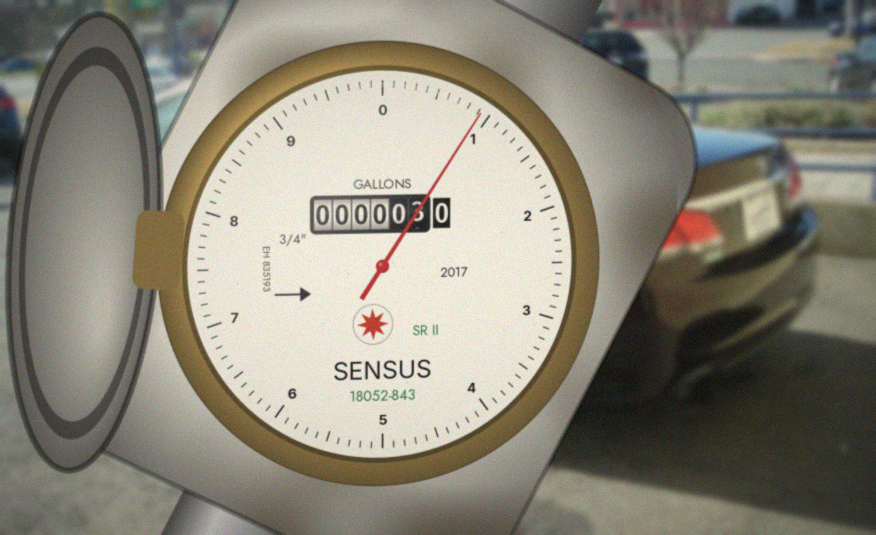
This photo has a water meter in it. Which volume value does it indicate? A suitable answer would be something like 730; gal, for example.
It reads 30.9; gal
